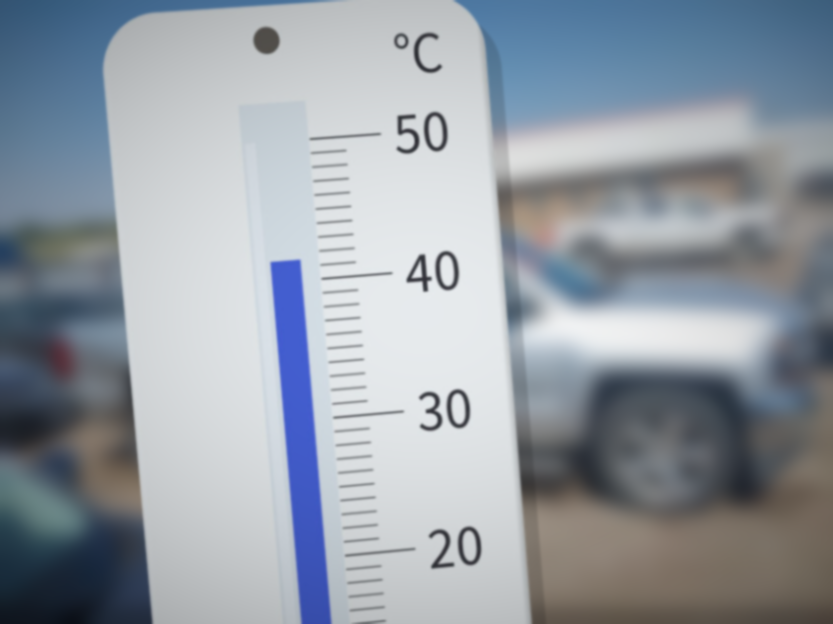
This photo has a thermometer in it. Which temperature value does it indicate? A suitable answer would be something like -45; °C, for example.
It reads 41.5; °C
